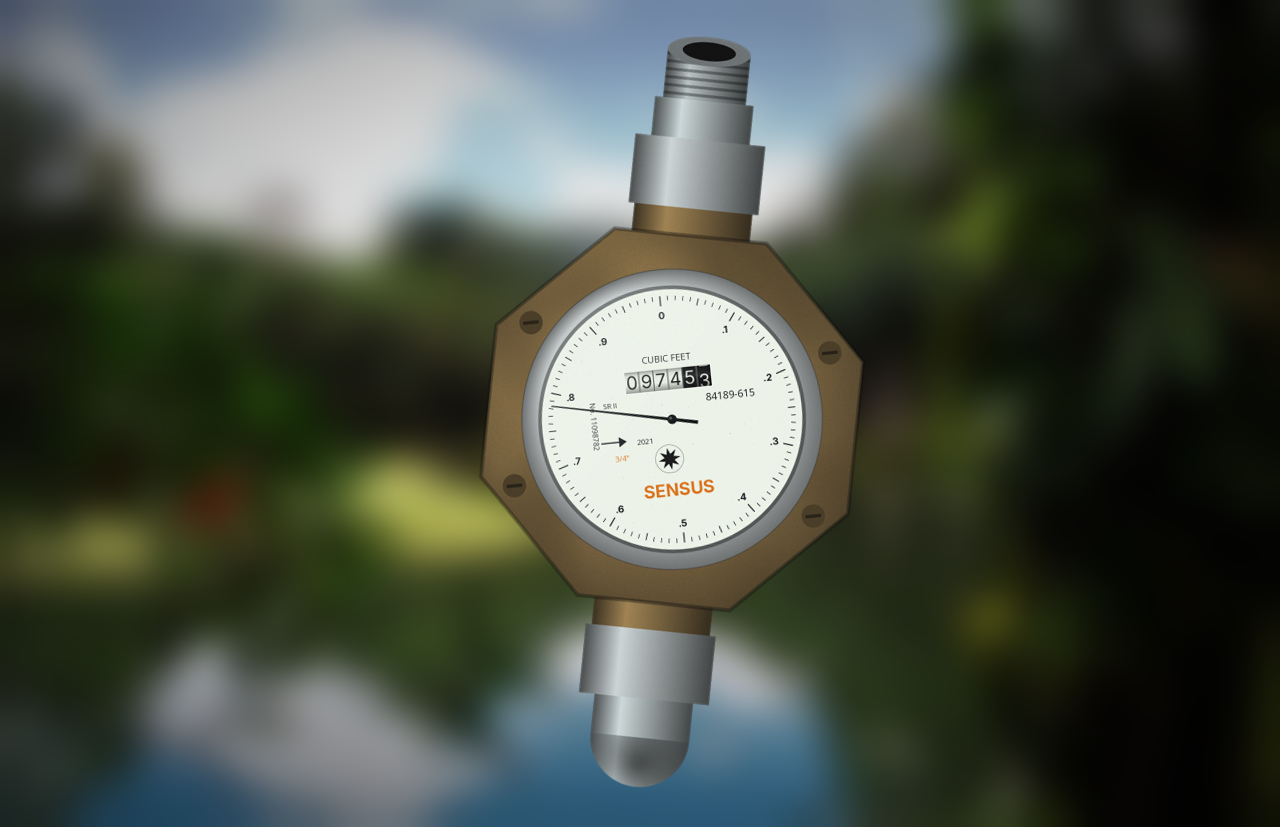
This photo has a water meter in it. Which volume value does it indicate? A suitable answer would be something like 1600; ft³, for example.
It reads 97452.78; ft³
